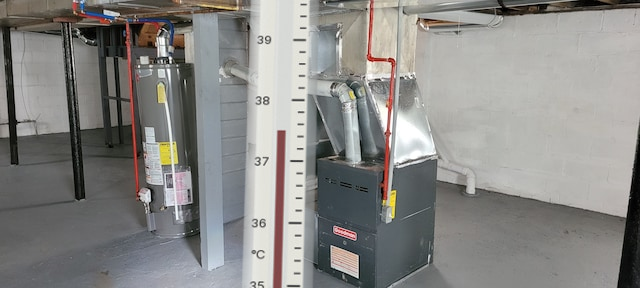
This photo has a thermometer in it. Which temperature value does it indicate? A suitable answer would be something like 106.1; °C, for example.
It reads 37.5; °C
